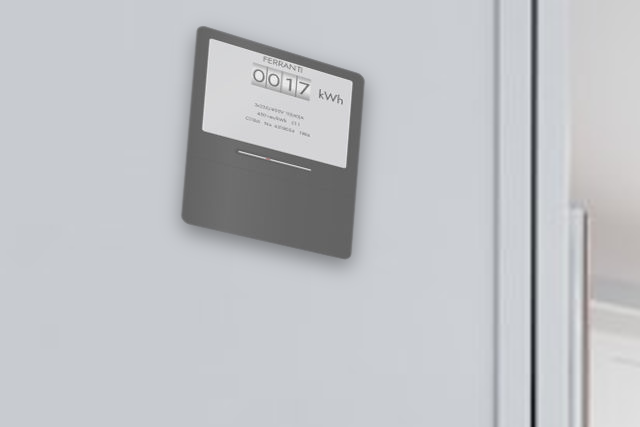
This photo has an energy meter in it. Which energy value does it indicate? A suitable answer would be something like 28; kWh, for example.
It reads 17; kWh
